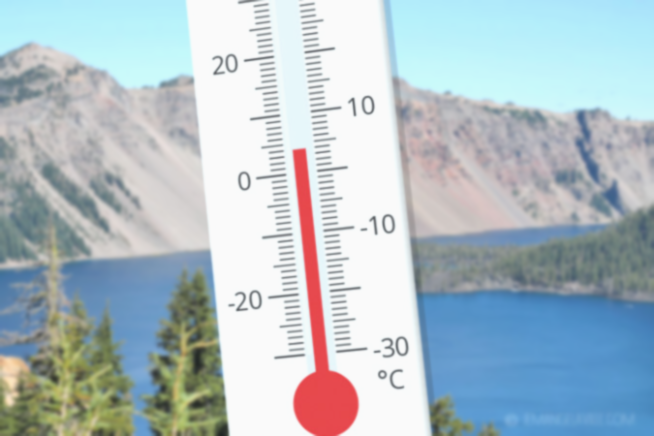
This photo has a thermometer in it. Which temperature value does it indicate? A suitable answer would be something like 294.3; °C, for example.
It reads 4; °C
